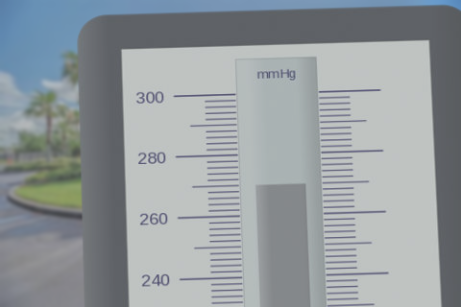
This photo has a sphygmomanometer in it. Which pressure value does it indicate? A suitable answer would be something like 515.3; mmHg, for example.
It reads 270; mmHg
